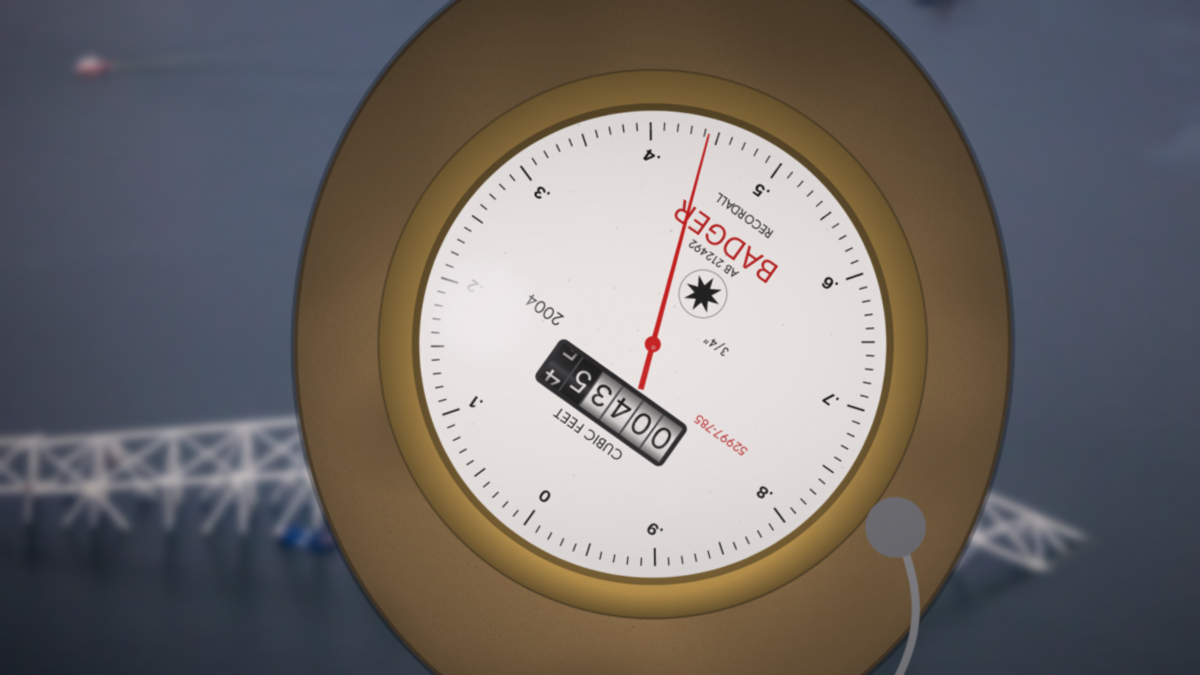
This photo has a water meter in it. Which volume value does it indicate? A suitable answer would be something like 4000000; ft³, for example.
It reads 4354.44; ft³
